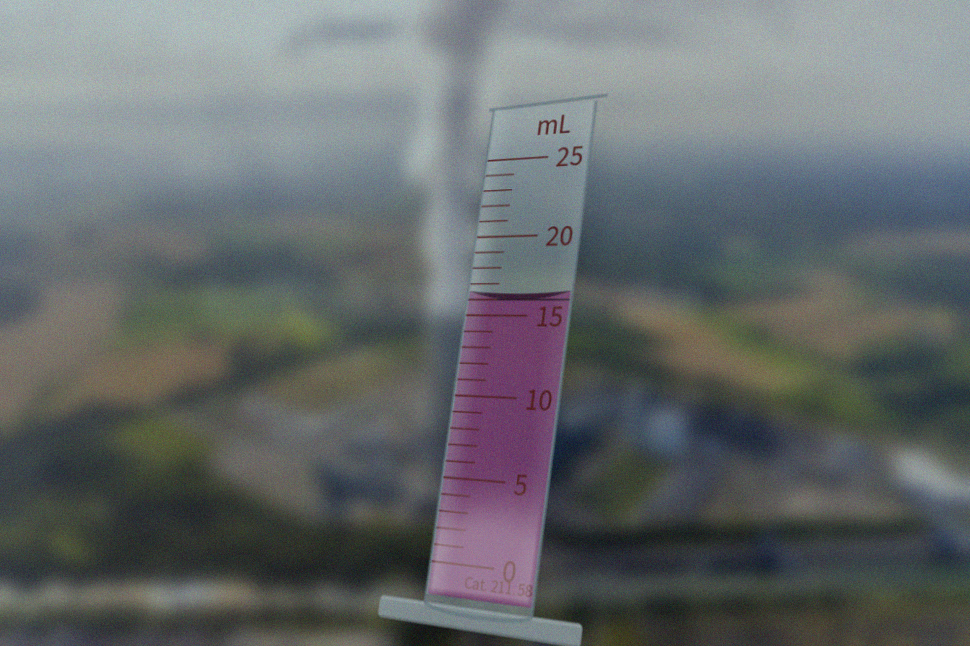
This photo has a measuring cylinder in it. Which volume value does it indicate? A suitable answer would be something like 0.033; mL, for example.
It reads 16; mL
